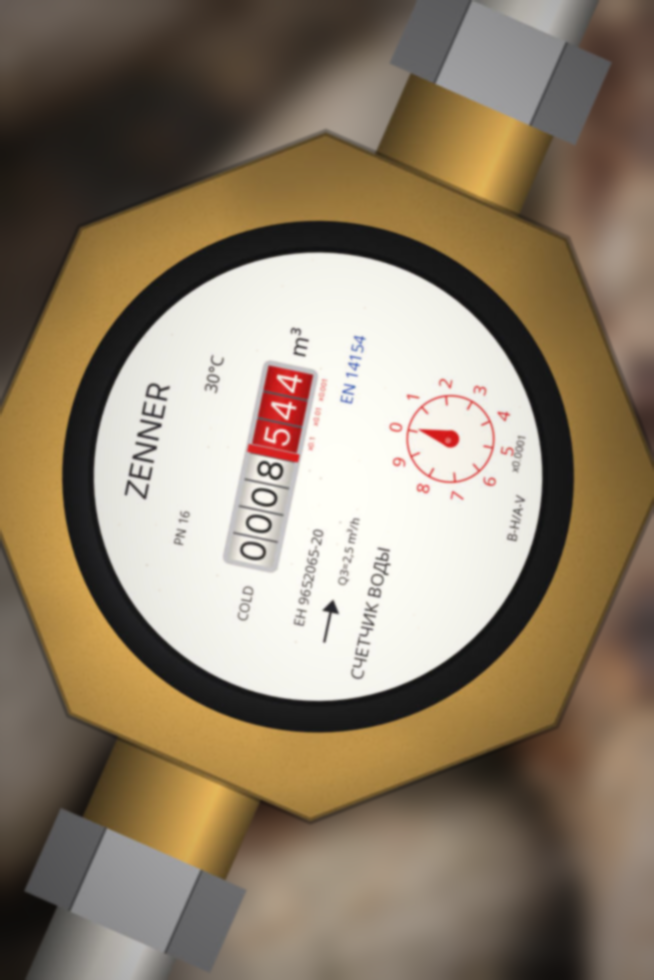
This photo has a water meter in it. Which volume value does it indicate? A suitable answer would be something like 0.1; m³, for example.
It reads 8.5440; m³
